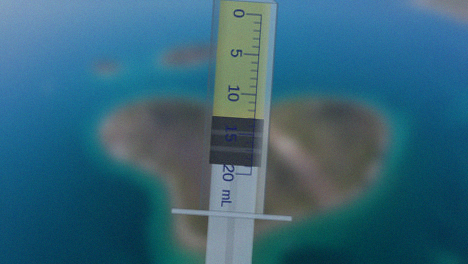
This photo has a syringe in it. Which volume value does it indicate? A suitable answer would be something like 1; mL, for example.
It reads 13; mL
